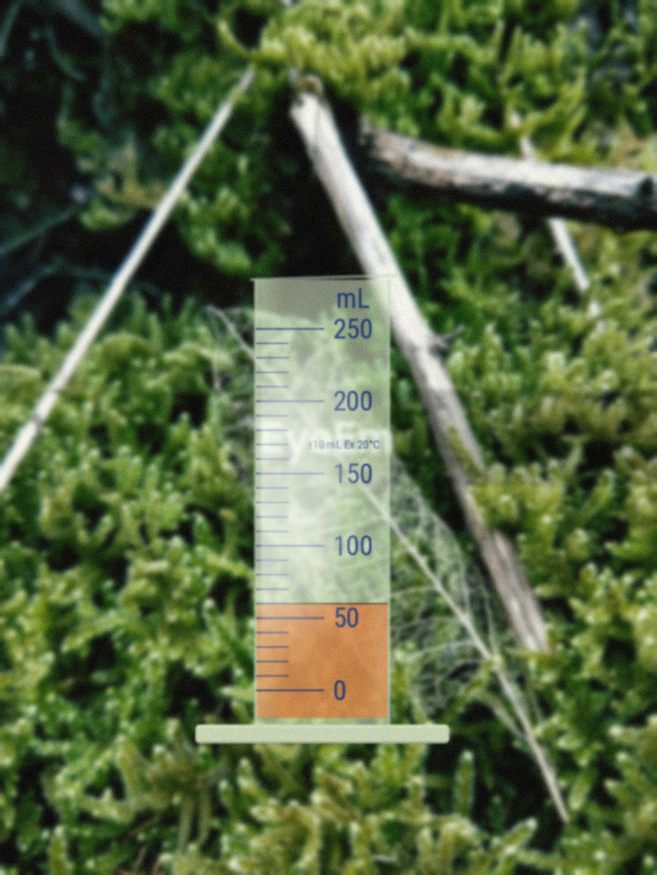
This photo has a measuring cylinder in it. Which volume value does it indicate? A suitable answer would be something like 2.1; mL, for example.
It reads 60; mL
